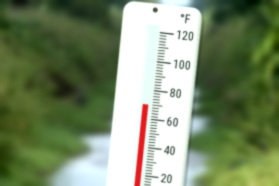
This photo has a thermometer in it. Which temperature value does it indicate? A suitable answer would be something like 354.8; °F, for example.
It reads 70; °F
